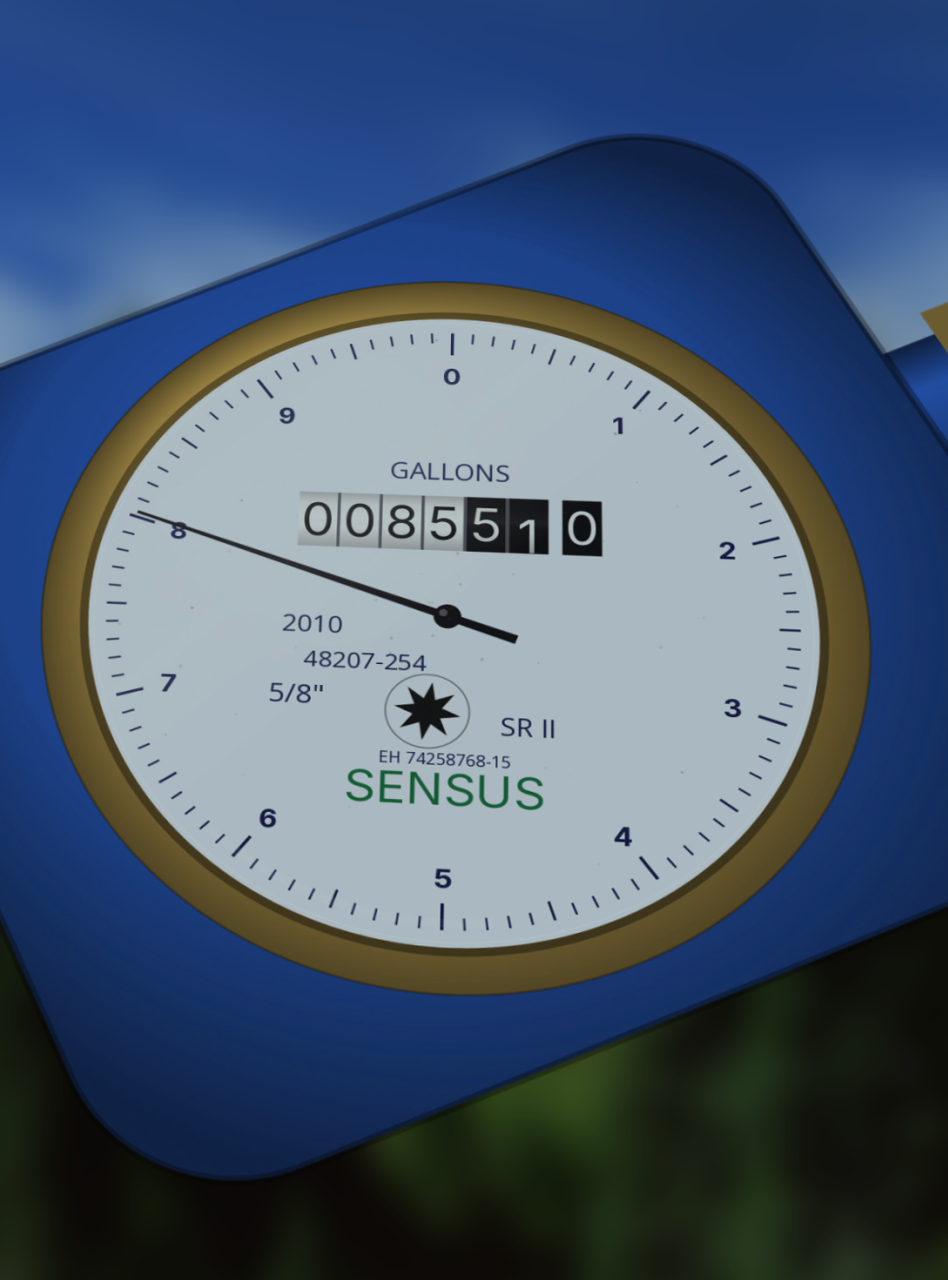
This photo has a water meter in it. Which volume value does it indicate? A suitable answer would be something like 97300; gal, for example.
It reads 85508.0; gal
